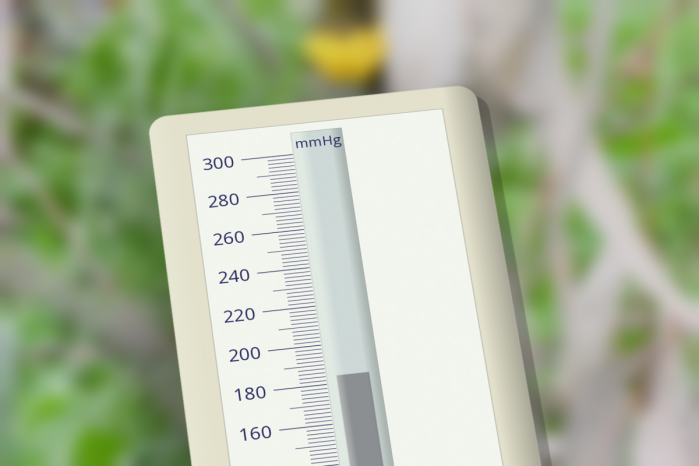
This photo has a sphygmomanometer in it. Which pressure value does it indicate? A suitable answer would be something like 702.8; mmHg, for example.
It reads 184; mmHg
